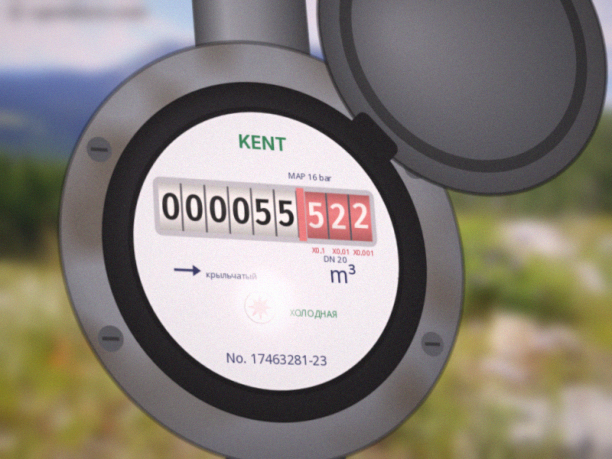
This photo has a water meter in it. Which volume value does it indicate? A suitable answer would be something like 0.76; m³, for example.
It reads 55.522; m³
